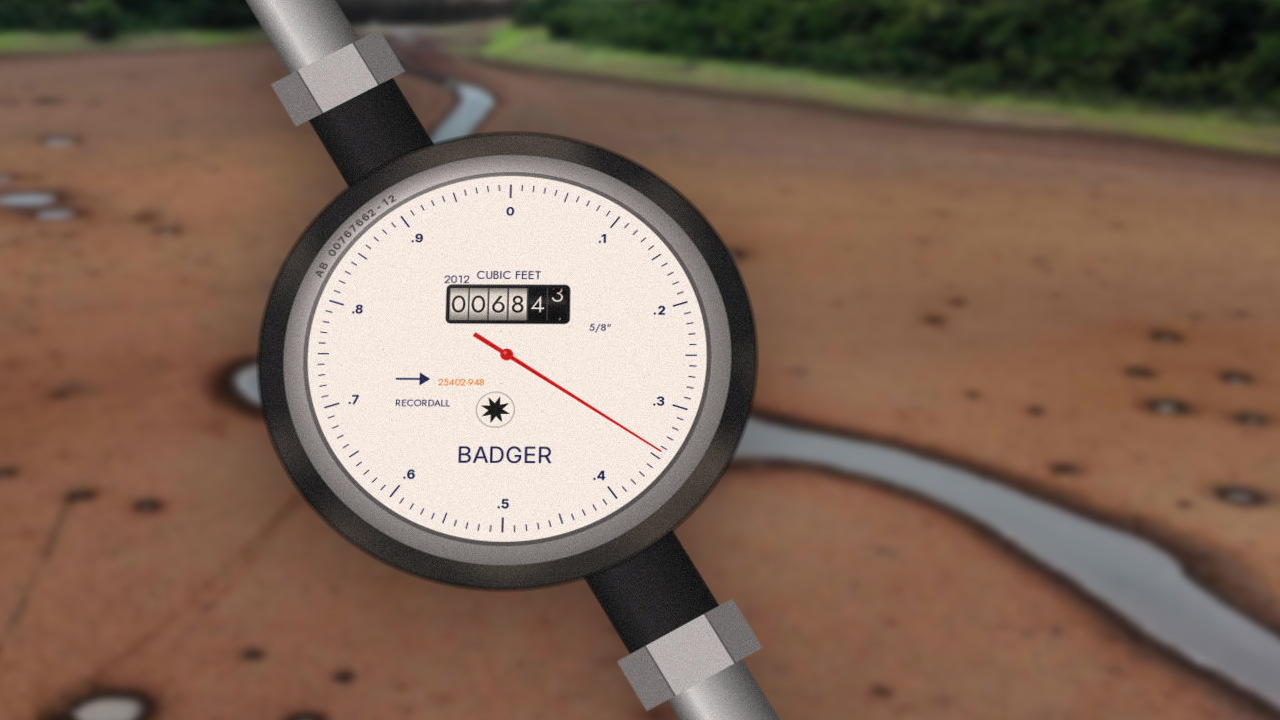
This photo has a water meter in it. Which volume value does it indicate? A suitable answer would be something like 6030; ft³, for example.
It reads 6843.34; ft³
